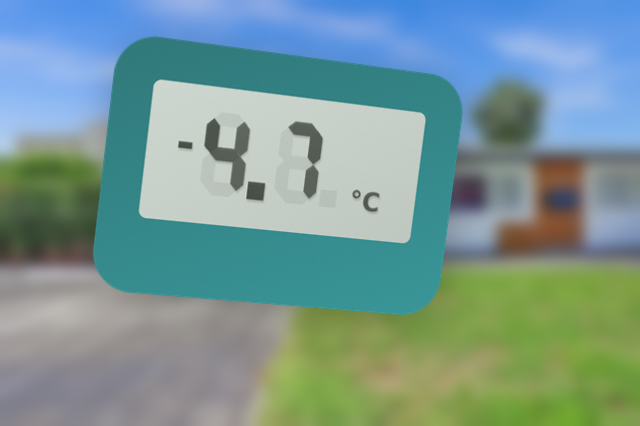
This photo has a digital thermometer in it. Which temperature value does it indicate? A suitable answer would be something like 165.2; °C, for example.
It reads -4.7; °C
